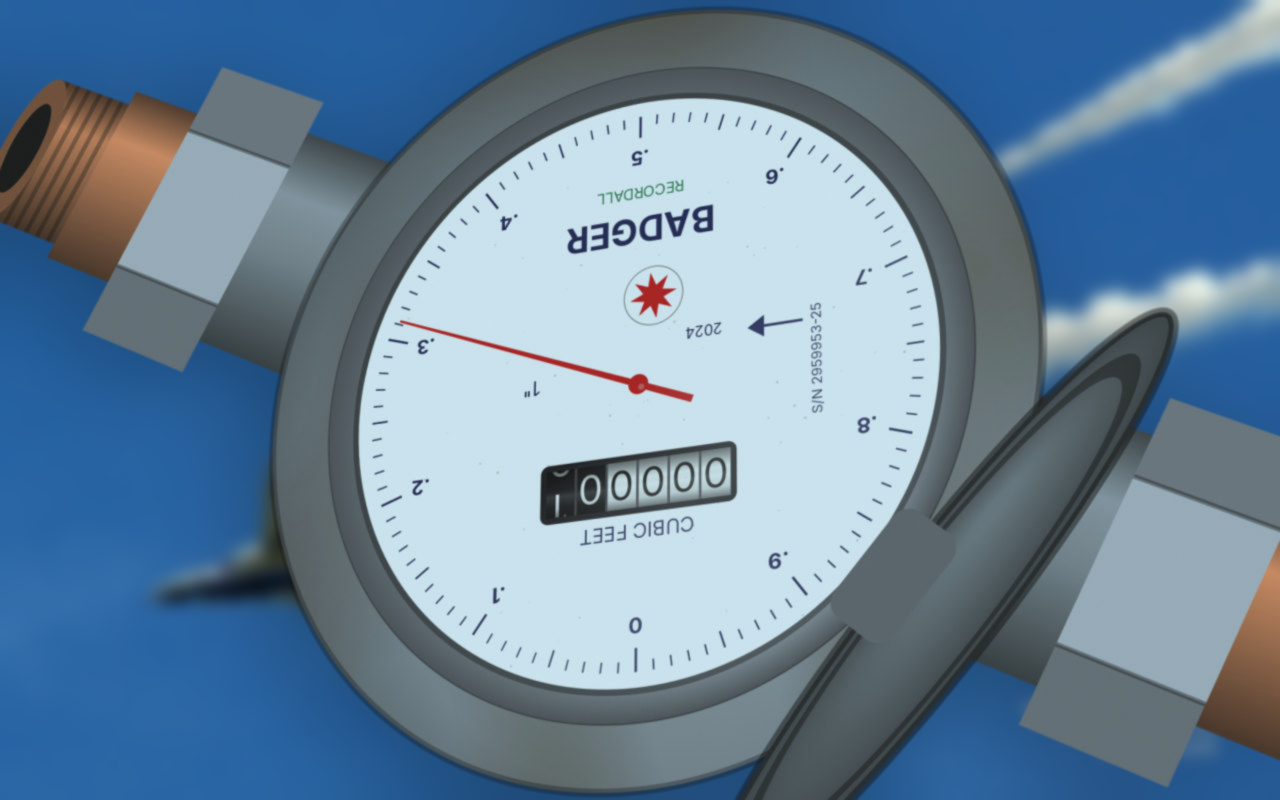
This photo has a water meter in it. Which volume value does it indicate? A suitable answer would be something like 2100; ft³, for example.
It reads 1.31; ft³
